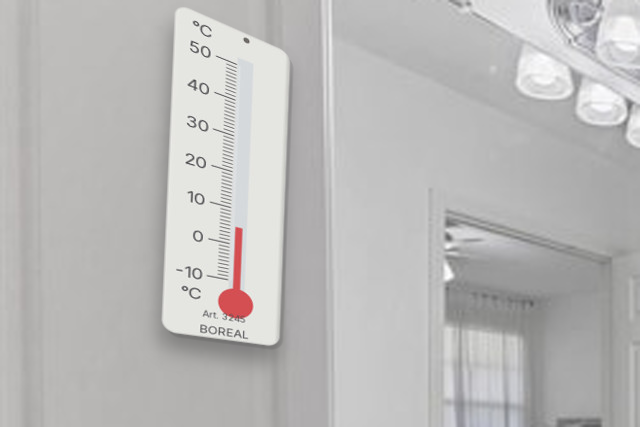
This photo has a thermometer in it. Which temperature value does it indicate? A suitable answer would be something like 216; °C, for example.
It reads 5; °C
